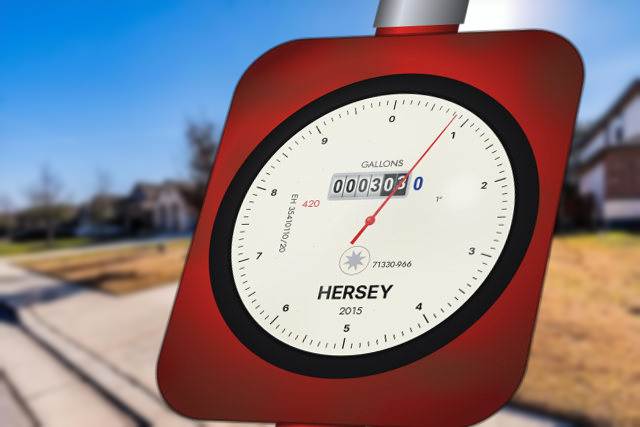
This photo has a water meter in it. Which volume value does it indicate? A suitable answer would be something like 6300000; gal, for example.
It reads 3030.8; gal
